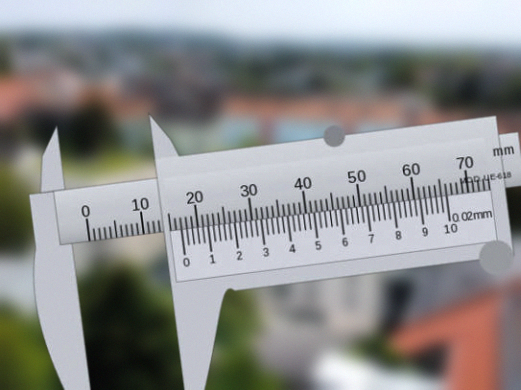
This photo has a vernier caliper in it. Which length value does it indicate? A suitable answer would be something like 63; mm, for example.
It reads 17.0; mm
